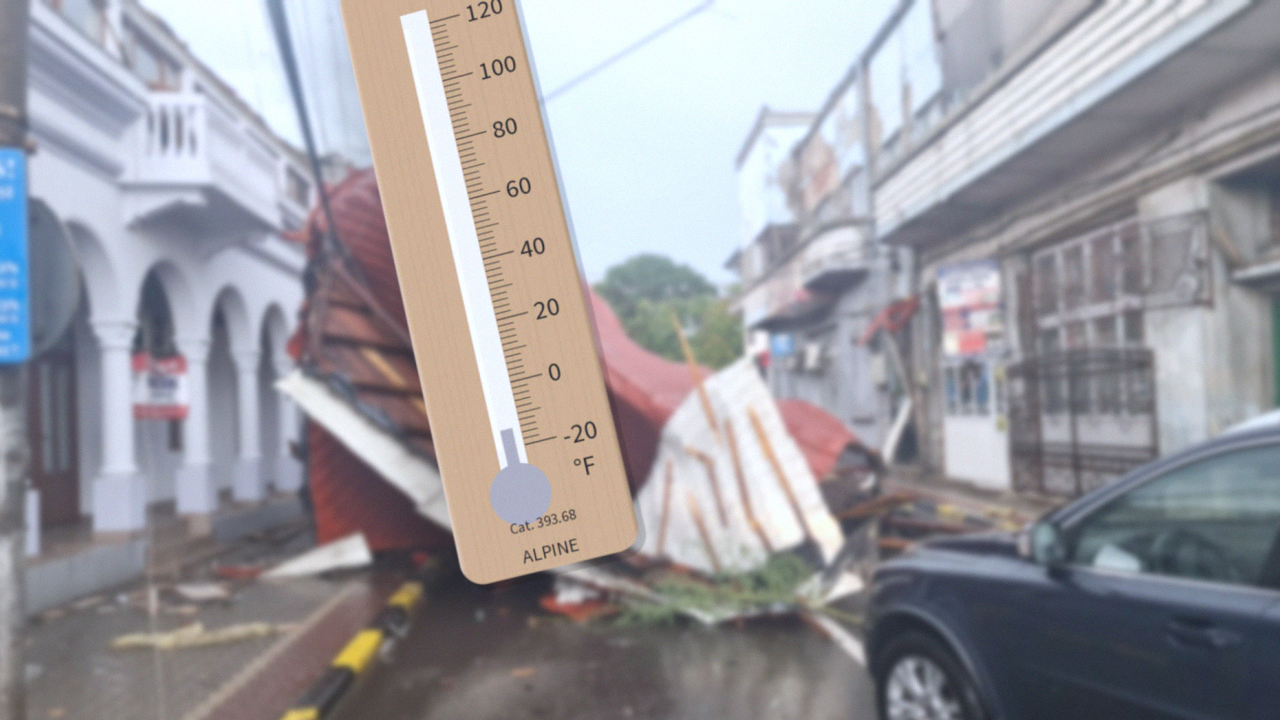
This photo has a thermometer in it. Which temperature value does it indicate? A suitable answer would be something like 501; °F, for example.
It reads -14; °F
